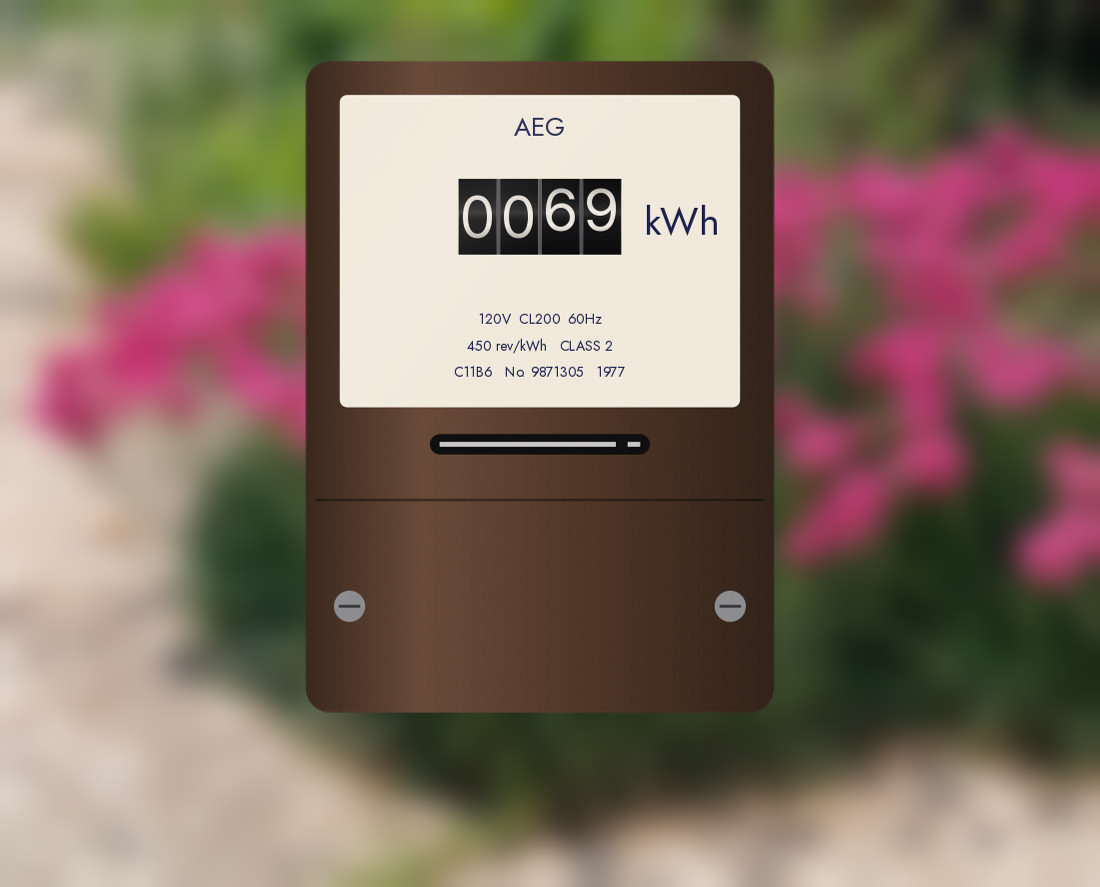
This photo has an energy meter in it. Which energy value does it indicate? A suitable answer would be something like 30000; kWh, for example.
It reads 69; kWh
